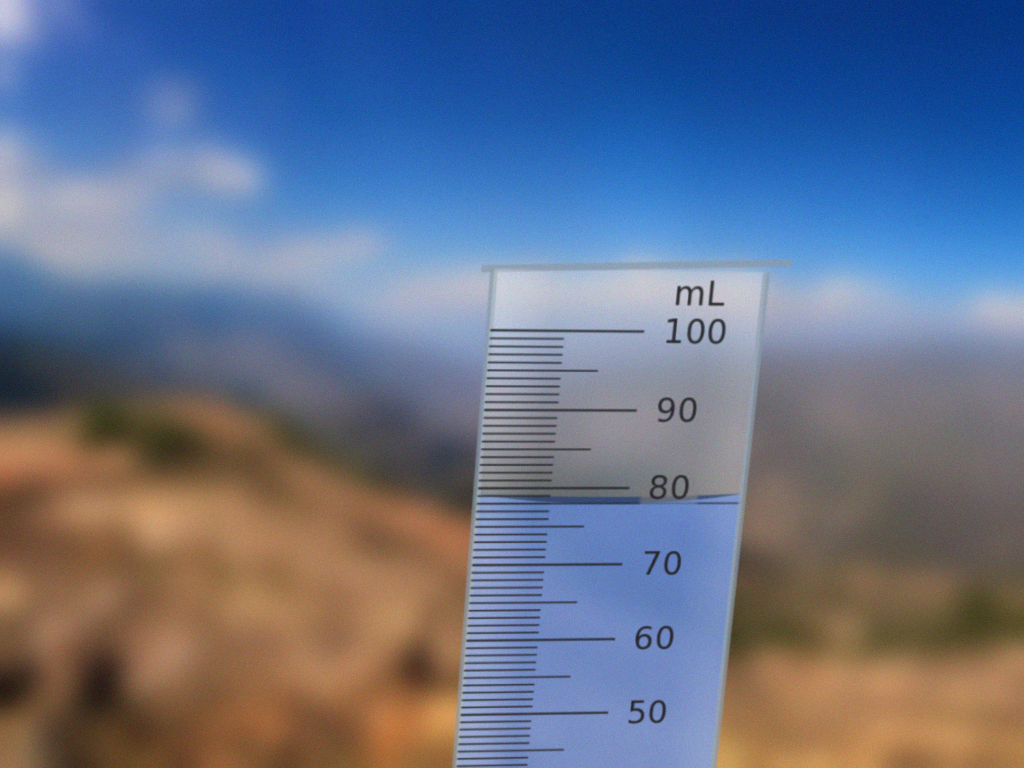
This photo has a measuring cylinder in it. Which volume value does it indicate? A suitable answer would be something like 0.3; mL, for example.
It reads 78; mL
